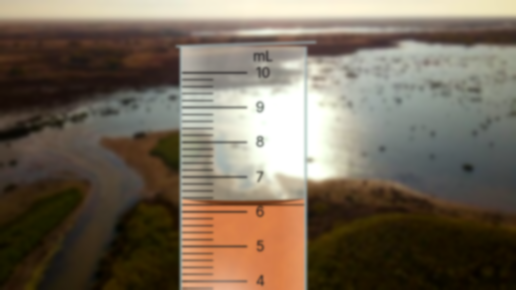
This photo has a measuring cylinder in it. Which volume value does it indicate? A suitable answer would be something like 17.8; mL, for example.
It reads 6.2; mL
